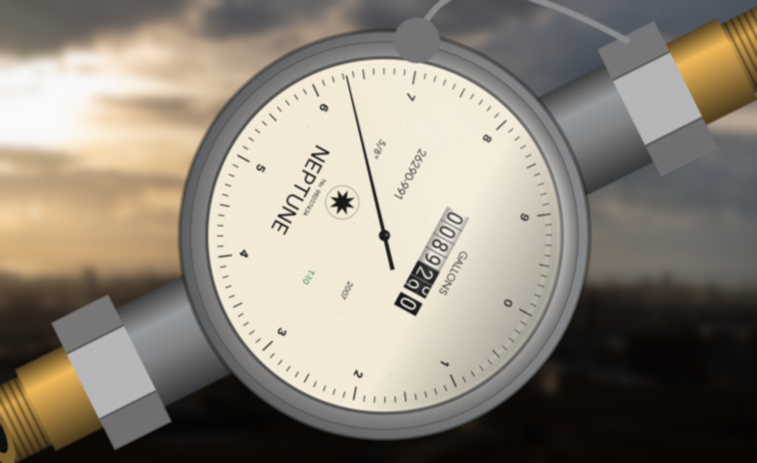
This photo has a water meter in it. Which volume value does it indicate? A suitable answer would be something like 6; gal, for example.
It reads 89286.3; gal
